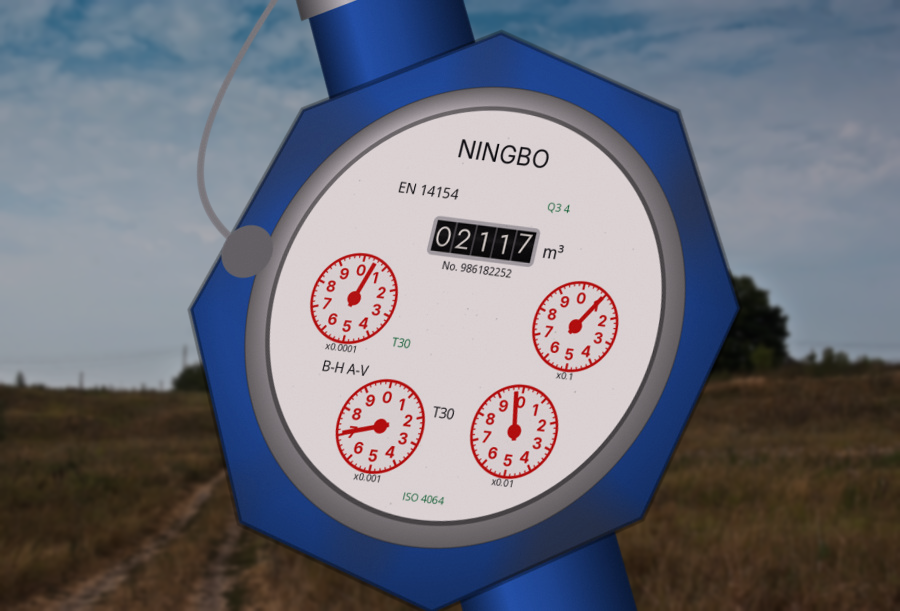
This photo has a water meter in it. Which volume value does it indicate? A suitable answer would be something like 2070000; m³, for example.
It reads 2117.0970; m³
